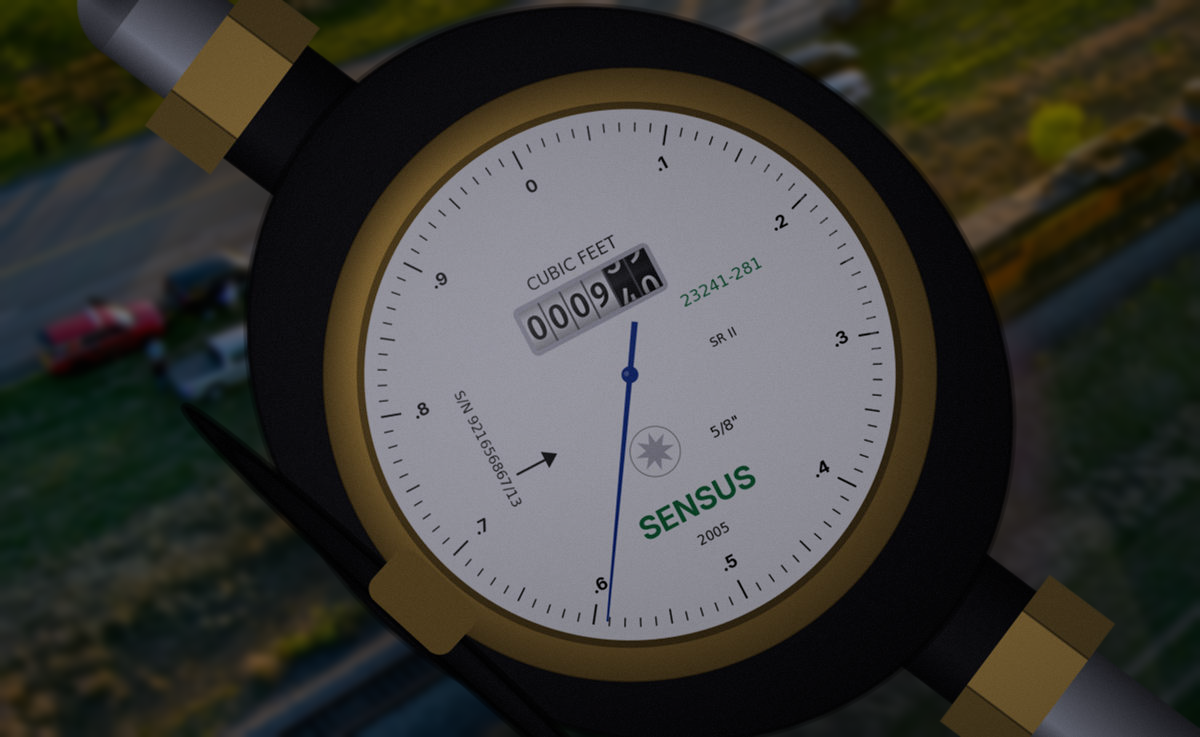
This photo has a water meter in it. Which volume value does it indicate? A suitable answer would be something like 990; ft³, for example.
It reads 939.59; ft³
